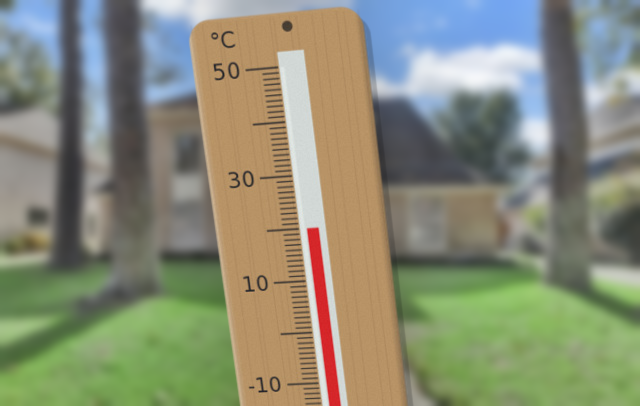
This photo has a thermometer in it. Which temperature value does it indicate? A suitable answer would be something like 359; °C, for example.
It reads 20; °C
